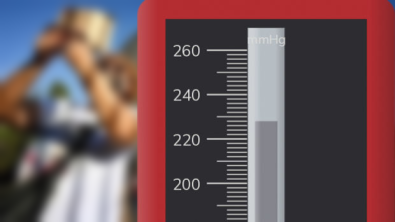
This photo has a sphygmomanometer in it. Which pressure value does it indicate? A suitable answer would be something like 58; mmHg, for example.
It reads 228; mmHg
